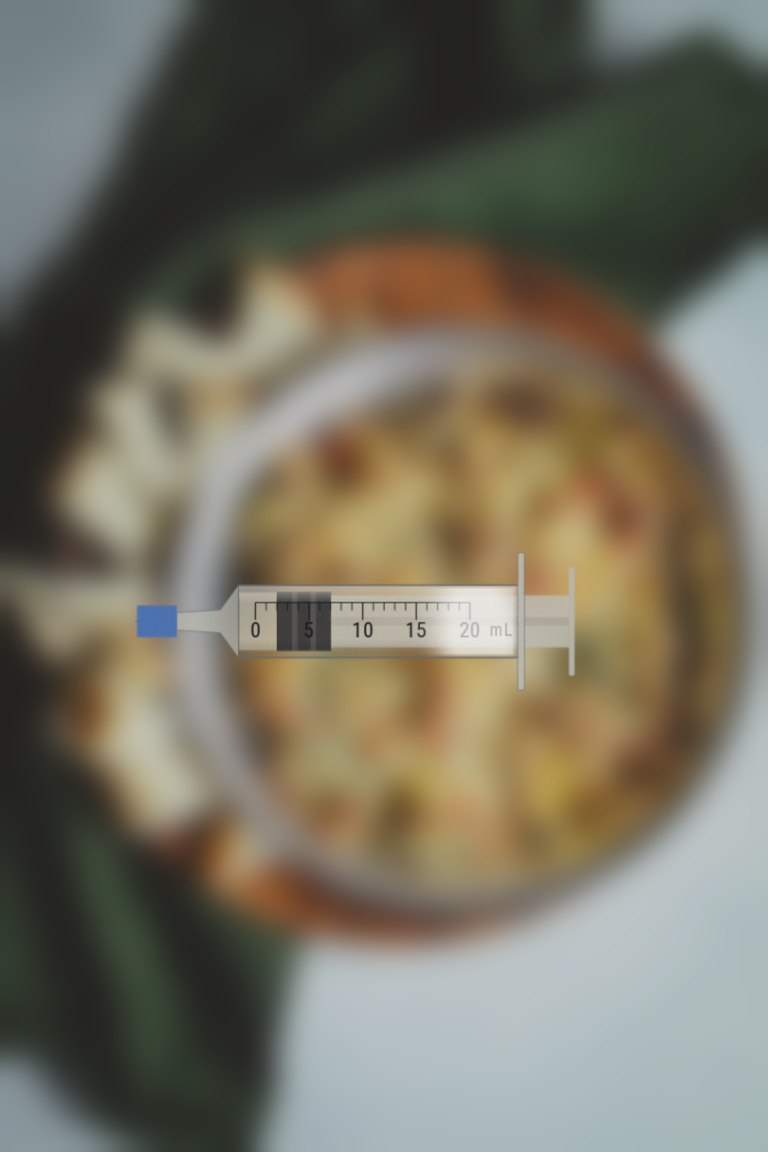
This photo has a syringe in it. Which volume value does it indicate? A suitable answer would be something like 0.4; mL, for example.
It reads 2; mL
